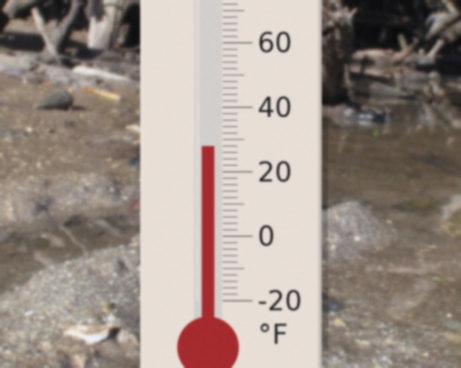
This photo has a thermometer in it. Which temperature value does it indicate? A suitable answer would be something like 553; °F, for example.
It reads 28; °F
